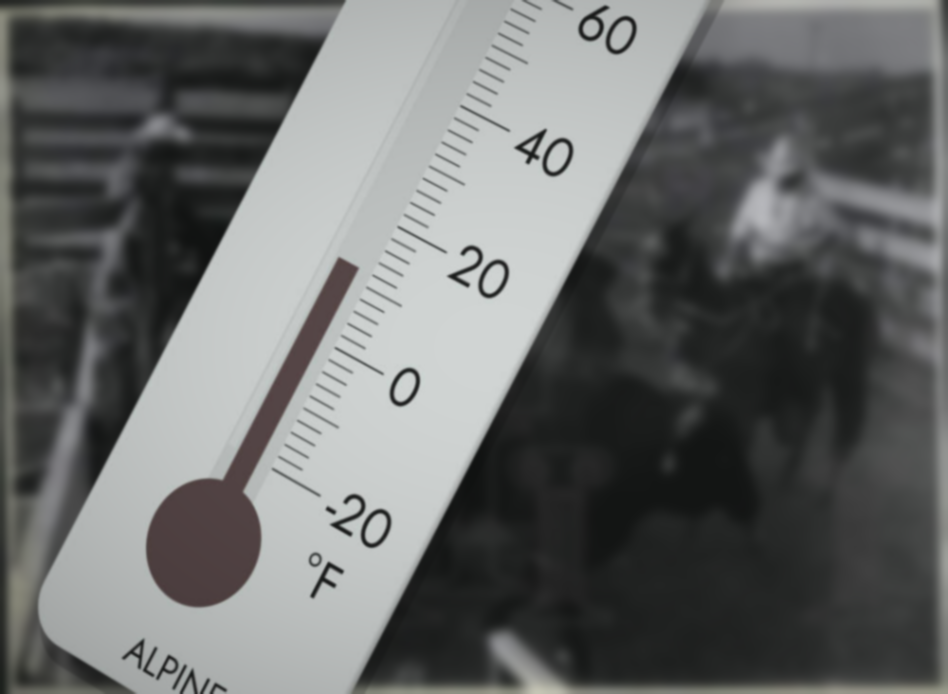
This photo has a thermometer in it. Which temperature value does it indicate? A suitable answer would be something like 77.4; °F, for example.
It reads 12; °F
